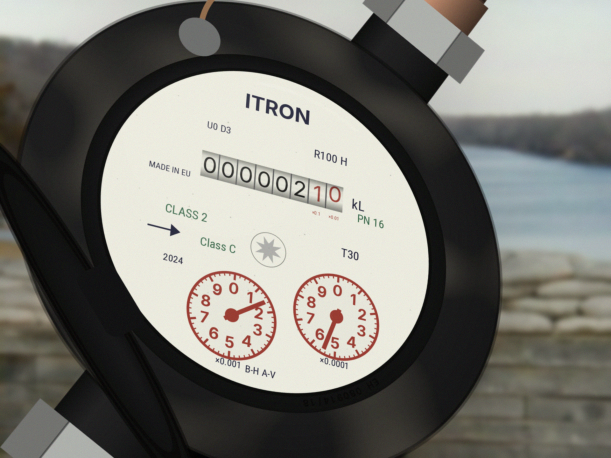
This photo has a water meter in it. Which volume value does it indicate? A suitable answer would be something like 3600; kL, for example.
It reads 2.1015; kL
